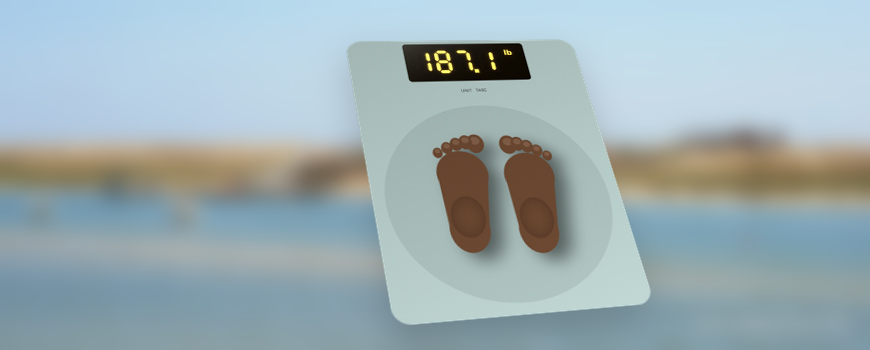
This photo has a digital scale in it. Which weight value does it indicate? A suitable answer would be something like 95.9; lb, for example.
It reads 187.1; lb
